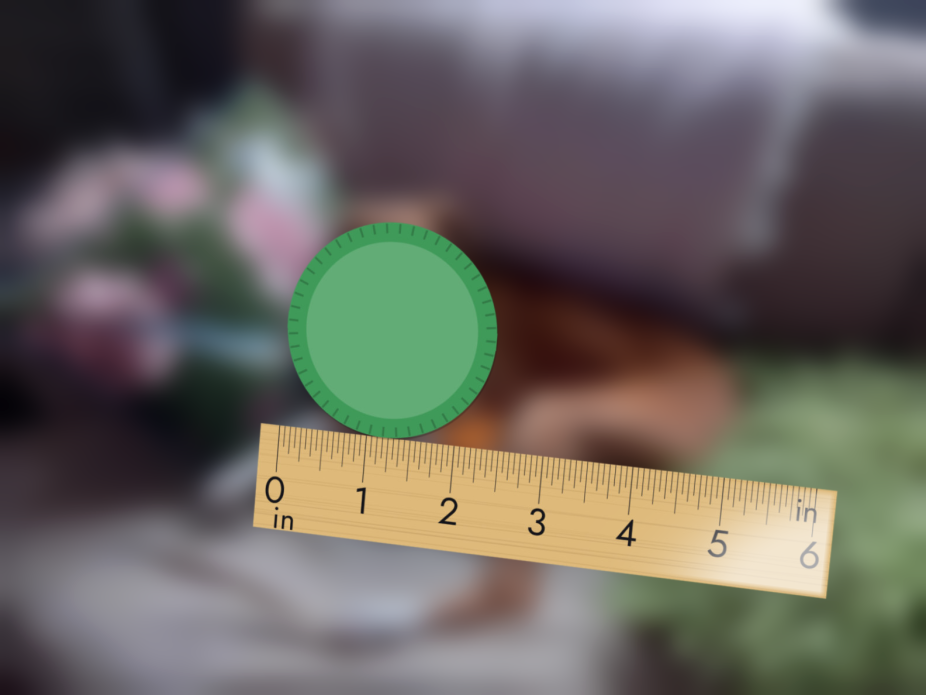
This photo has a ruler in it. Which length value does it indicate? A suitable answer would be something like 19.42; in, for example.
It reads 2.375; in
